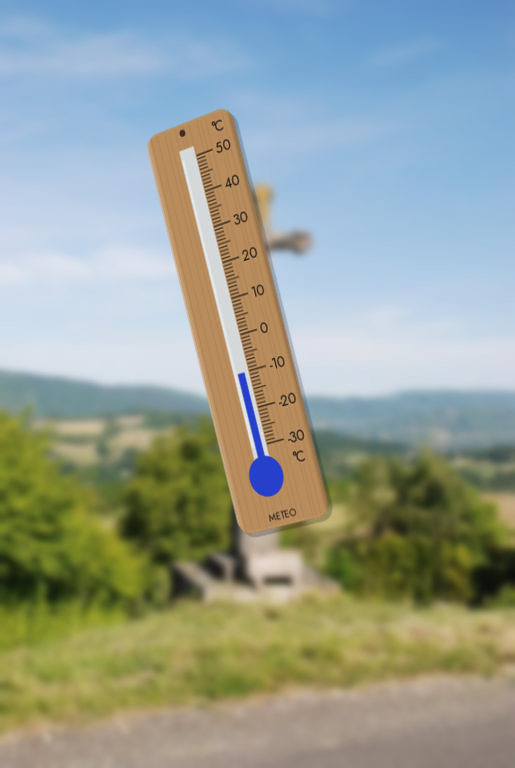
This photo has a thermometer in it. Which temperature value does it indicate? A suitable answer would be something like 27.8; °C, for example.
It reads -10; °C
